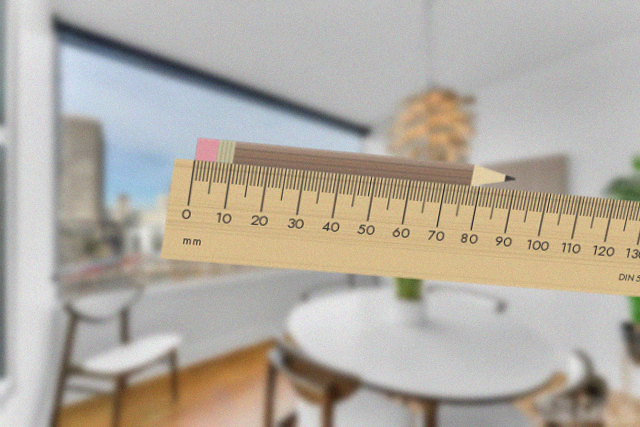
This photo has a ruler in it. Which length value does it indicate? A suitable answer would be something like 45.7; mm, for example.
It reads 90; mm
